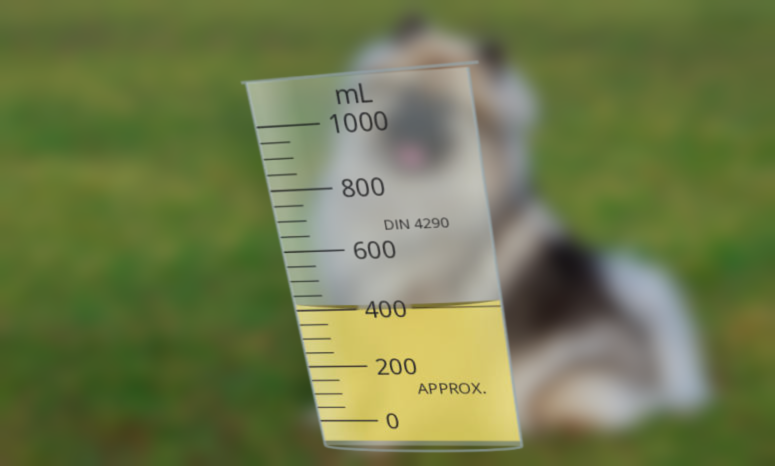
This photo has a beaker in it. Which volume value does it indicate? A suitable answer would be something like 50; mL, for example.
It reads 400; mL
